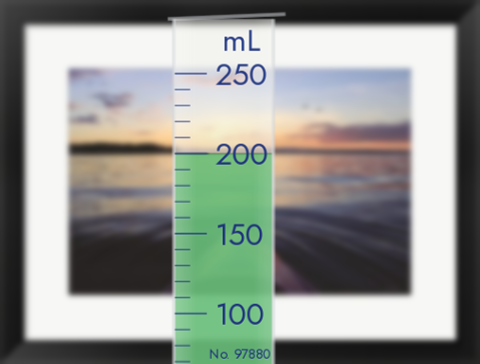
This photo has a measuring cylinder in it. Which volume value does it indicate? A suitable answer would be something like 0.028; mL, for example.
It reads 200; mL
